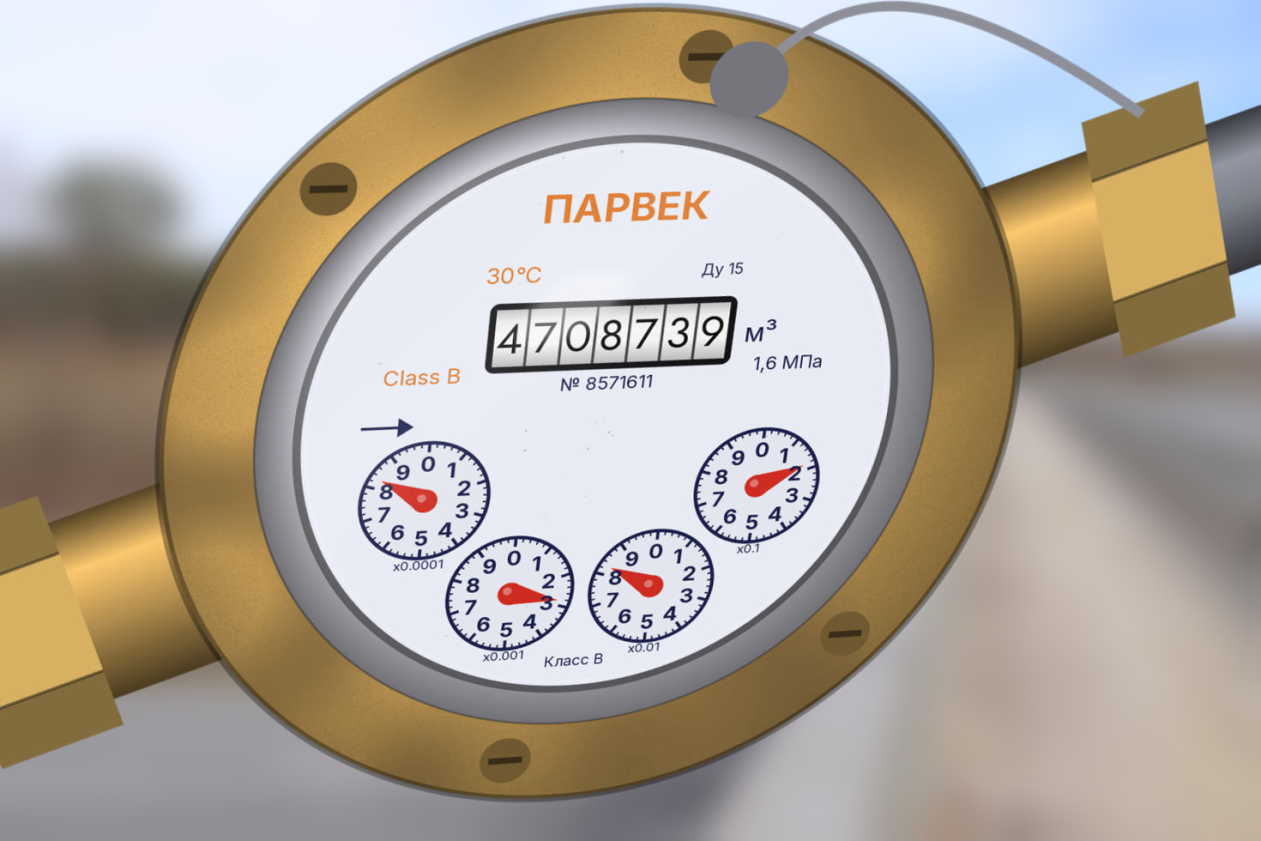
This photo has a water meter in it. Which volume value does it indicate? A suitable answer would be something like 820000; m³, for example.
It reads 4708739.1828; m³
